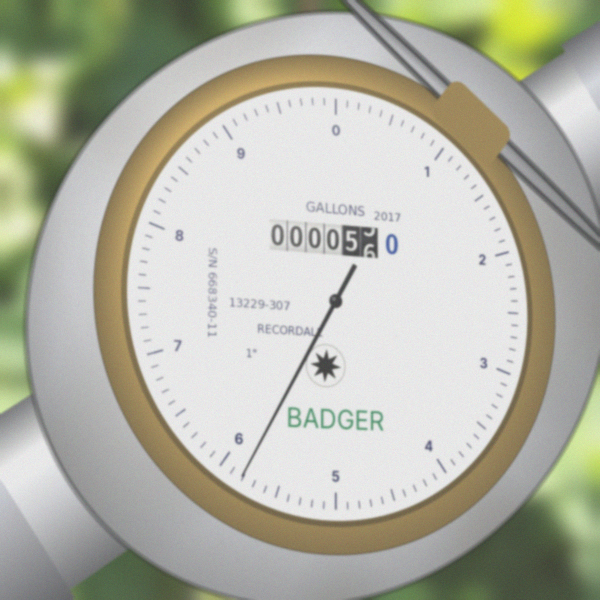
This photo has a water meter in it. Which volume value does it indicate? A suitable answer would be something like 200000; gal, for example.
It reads 555.8; gal
